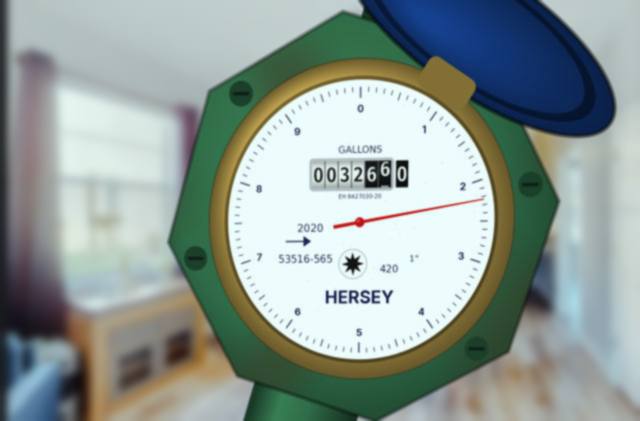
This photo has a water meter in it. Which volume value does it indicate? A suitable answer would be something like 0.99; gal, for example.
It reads 32662.2; gal
